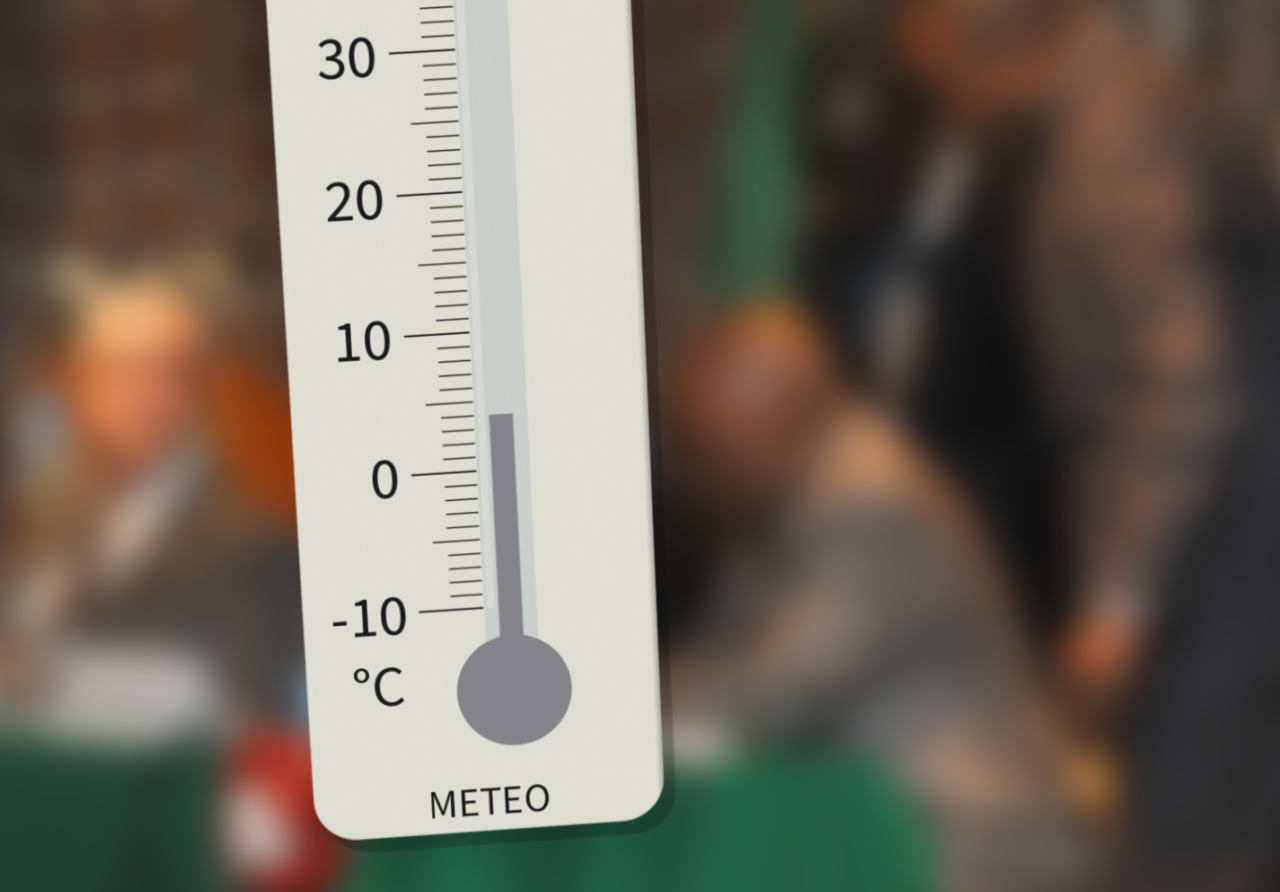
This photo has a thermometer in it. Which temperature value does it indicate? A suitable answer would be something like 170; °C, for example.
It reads 4; °C
